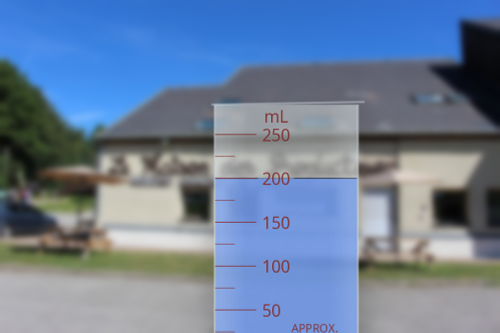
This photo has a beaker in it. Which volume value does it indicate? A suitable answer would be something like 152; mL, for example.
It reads 200; mL
